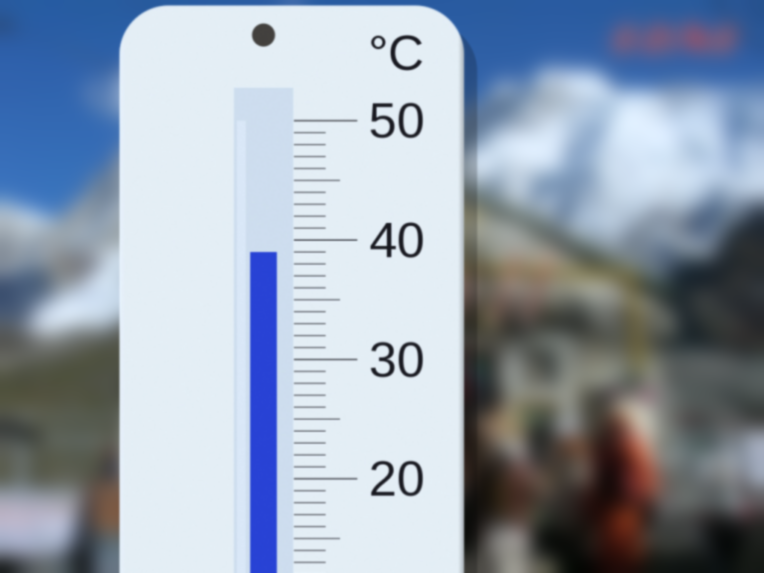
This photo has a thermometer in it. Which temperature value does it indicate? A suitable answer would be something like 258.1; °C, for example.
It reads 39; °C
